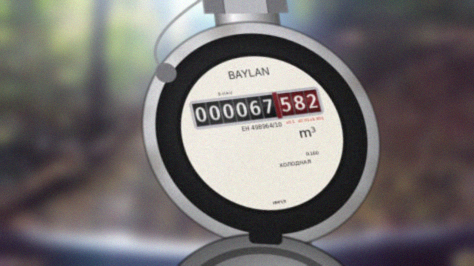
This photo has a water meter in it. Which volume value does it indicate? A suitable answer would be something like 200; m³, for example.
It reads 67.582; m³
